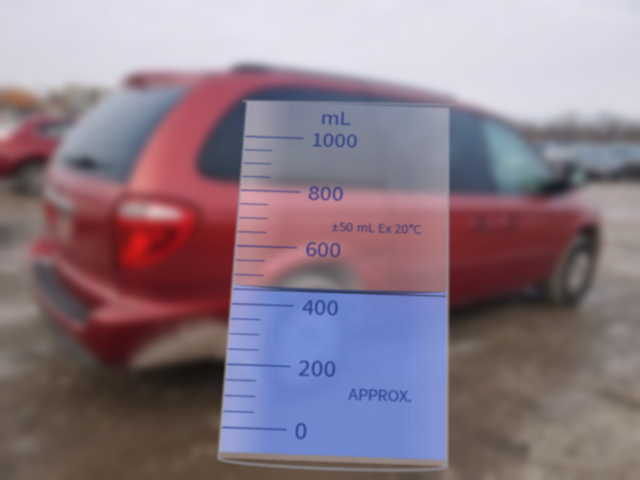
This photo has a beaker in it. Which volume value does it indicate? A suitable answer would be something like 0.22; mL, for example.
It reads 450; mL
